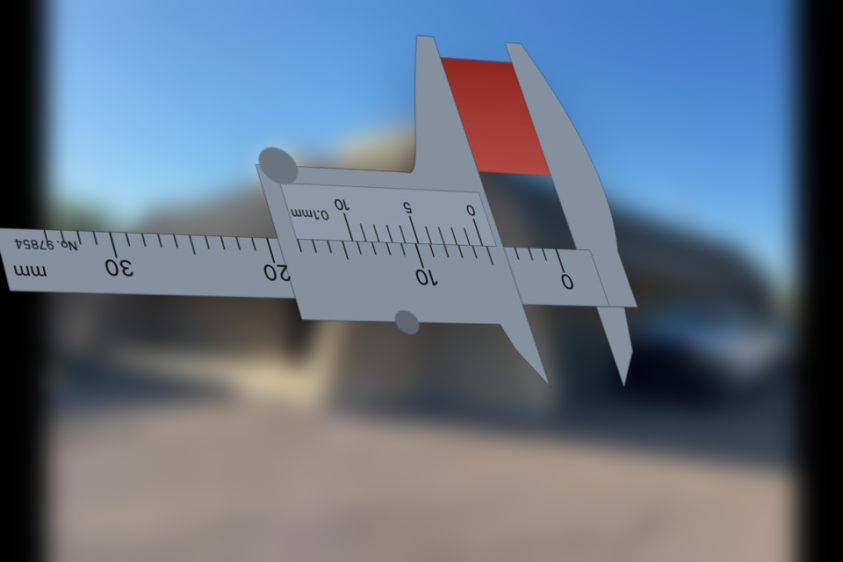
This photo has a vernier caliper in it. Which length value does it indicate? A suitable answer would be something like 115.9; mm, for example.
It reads 5.3; mm
